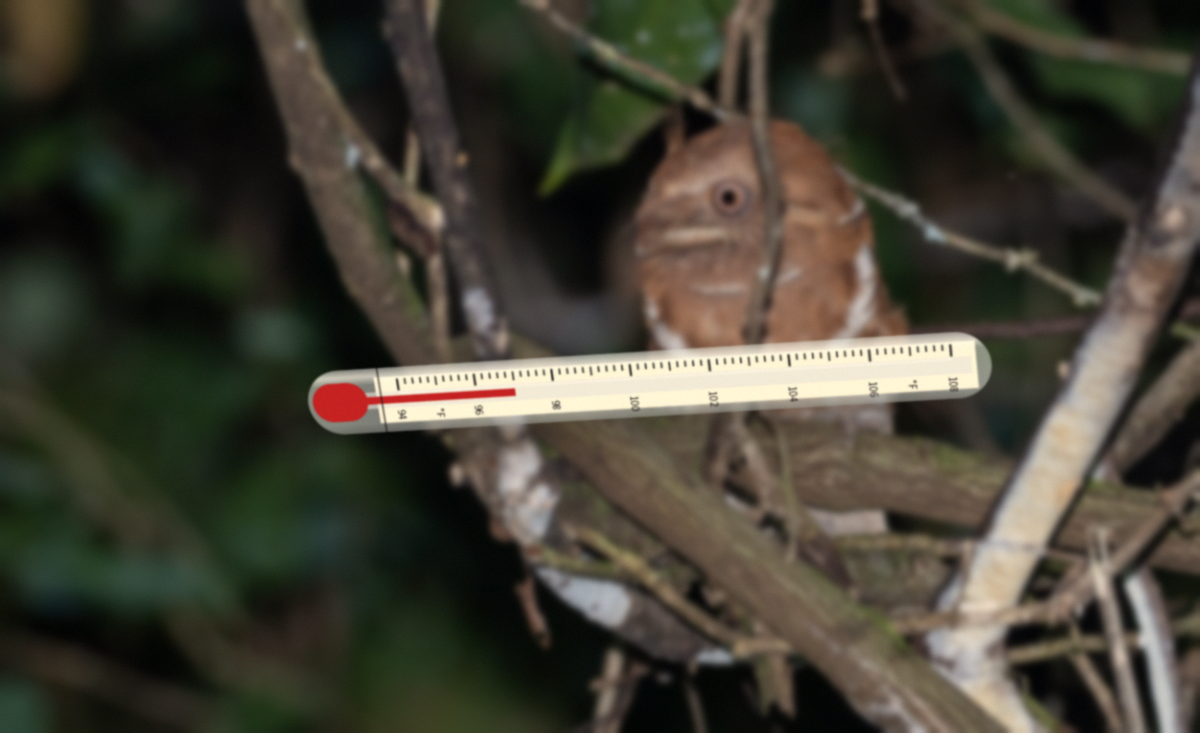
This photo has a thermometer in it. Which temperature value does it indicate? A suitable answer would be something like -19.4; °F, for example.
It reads 97; °F
